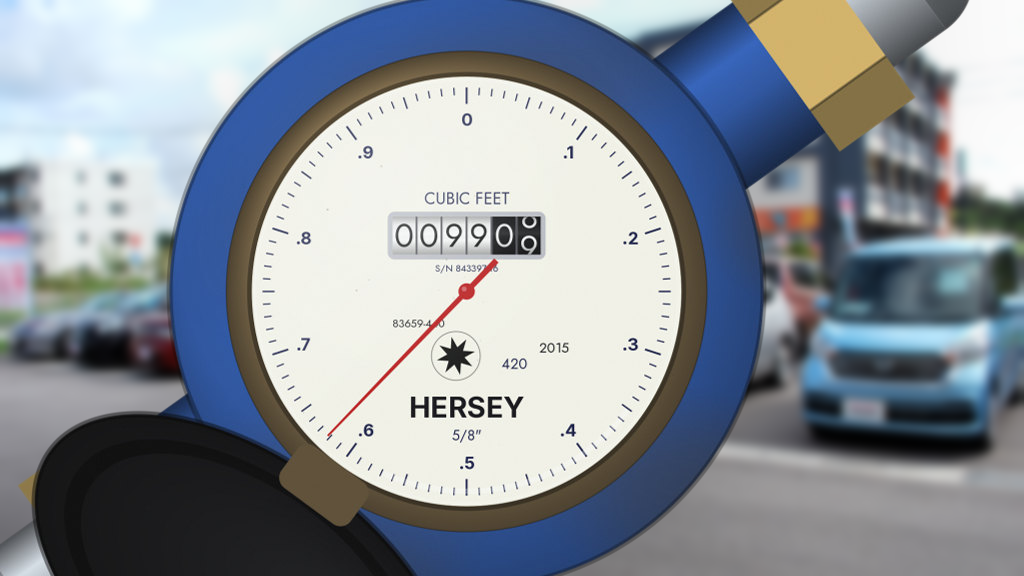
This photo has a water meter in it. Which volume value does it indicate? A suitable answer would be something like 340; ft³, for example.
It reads 9908.62; ft³
